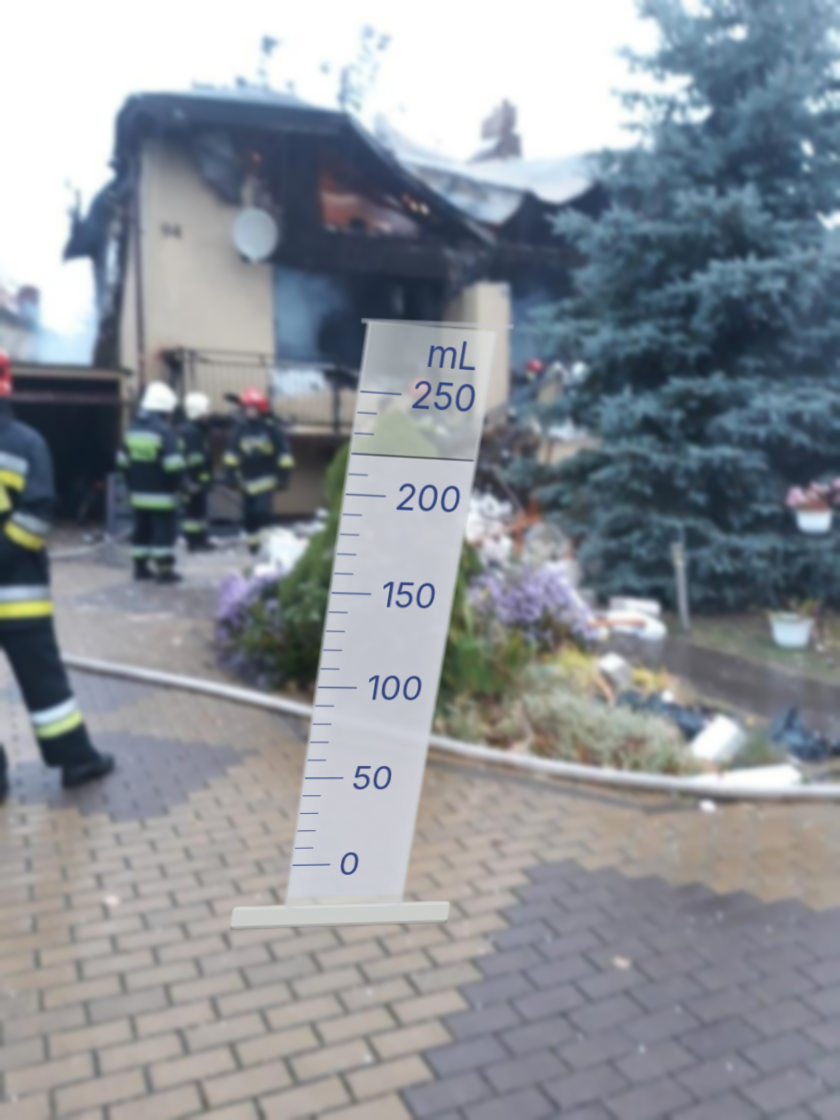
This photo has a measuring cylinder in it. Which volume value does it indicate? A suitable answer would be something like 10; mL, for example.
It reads 220; mL
